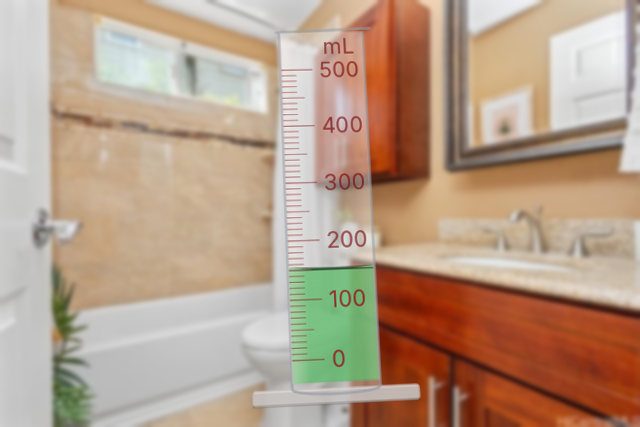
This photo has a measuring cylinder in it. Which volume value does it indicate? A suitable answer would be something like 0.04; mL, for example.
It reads 150; mL
